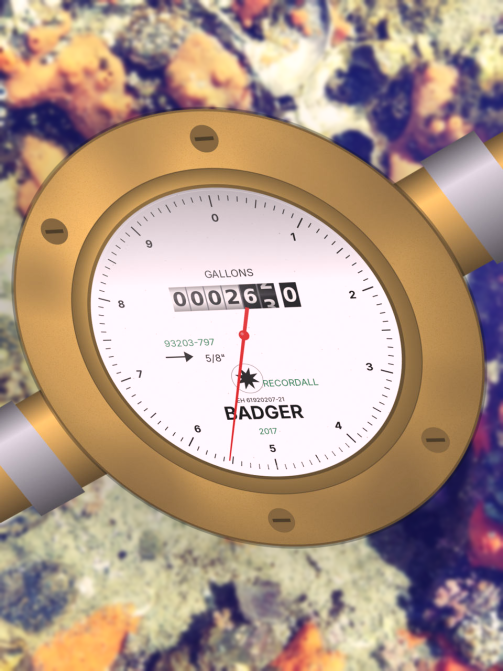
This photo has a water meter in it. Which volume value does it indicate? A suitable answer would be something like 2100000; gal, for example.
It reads 2625.5; gal
